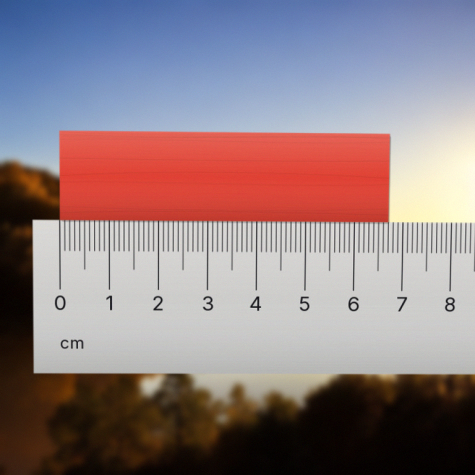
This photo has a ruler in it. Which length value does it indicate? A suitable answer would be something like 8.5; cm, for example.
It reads 6.7; cm
